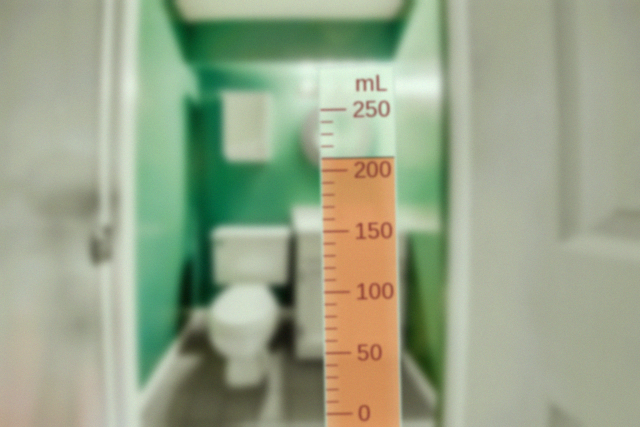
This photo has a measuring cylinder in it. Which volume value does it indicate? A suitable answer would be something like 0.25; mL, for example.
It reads 210; mL
